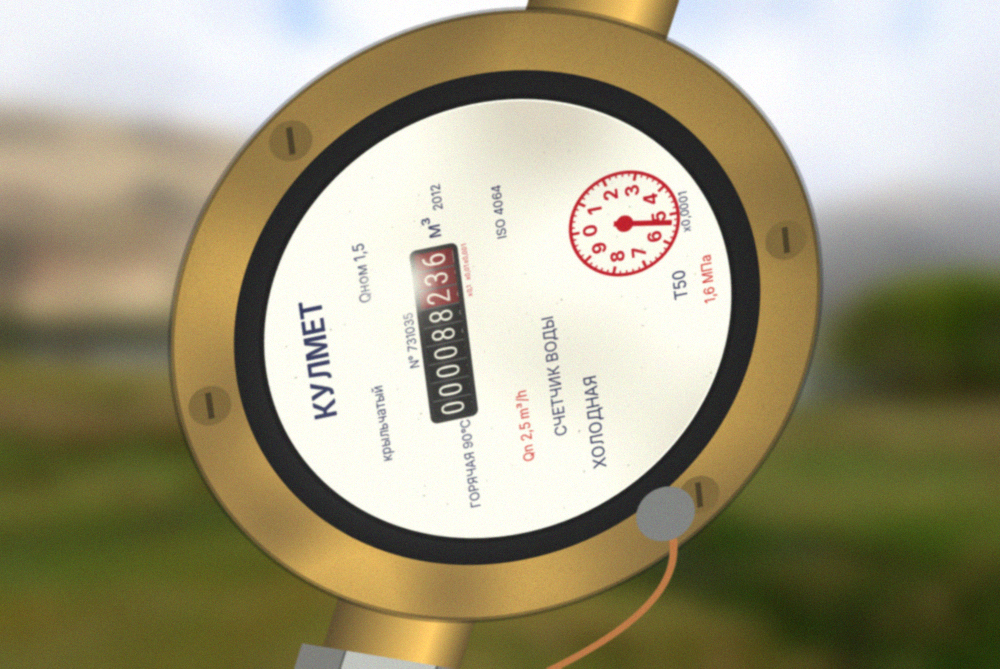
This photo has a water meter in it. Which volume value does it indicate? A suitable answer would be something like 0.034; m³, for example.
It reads 88.2365; m³
